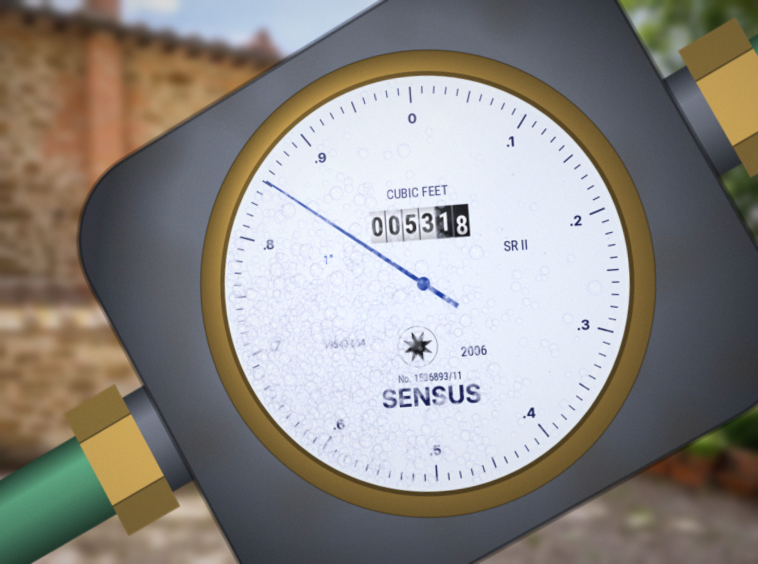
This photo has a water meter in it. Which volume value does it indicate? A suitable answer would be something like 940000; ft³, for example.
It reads 5317.85; ft³
